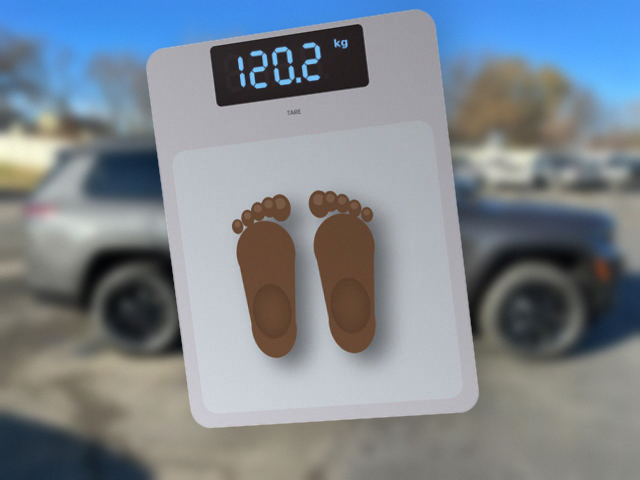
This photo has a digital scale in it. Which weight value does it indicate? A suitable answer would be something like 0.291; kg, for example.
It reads 120.2; kg
